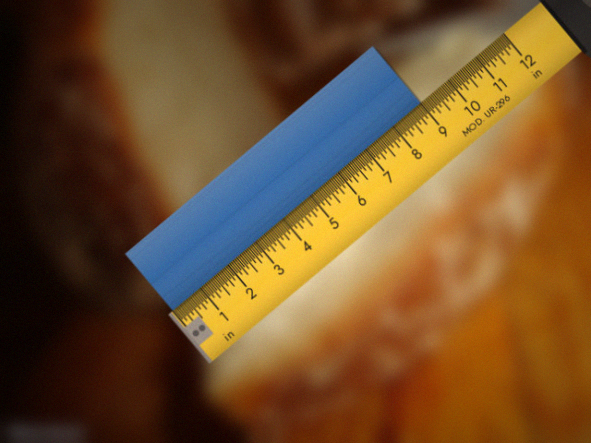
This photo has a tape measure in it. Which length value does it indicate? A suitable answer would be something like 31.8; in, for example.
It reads 9; in
